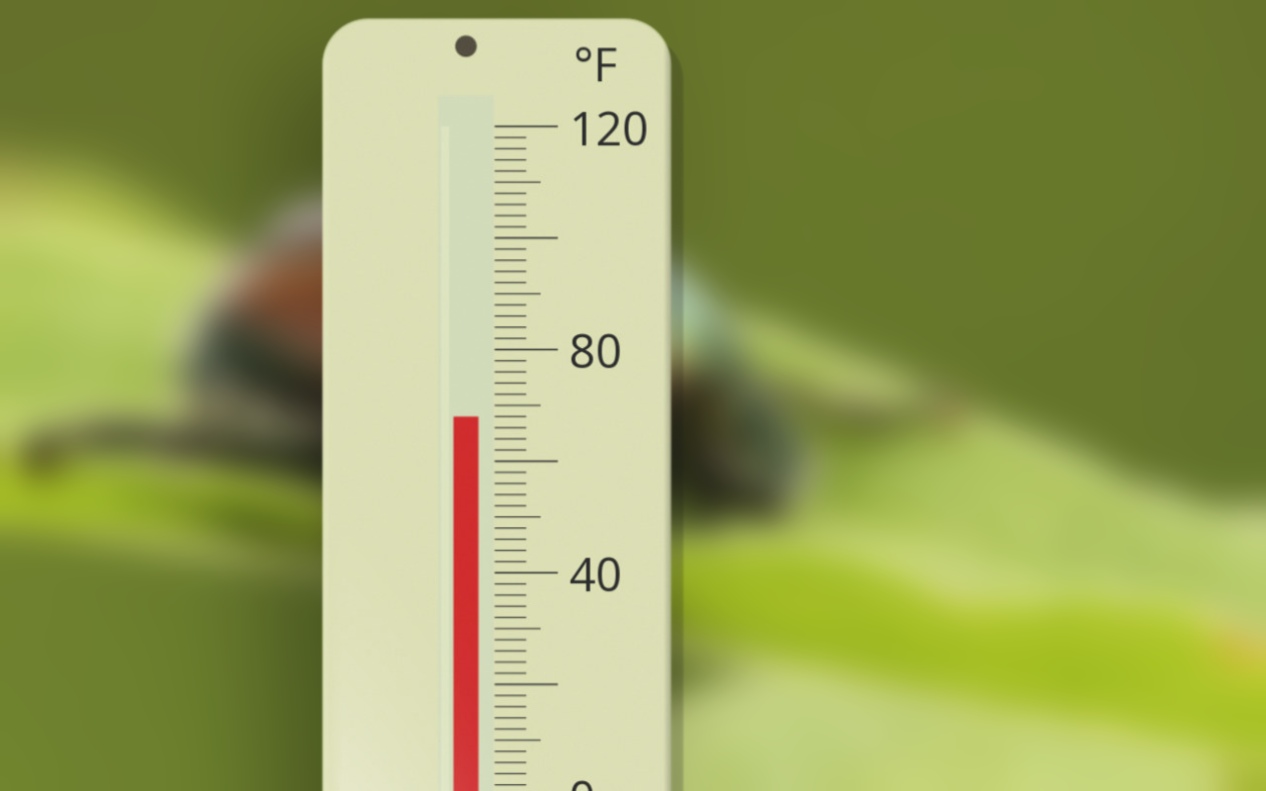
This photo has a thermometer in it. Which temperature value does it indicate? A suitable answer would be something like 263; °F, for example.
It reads 68; °F
